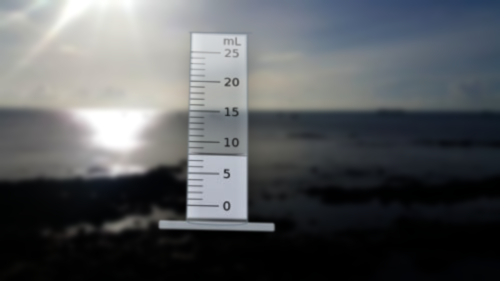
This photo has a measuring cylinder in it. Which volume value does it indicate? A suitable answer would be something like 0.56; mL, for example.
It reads 8; mL
